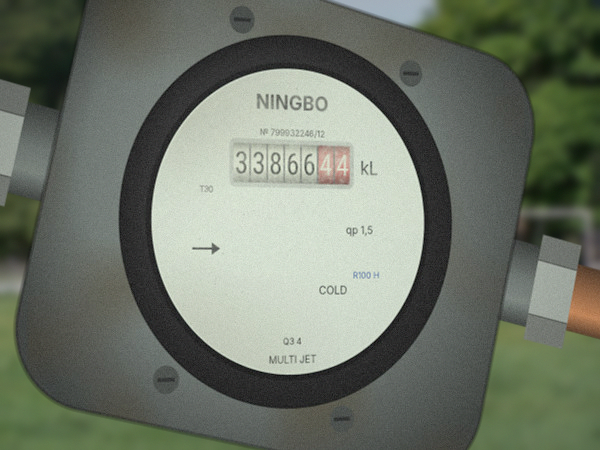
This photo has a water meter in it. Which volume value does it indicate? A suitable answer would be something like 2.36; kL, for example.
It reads 33866.44; kL
